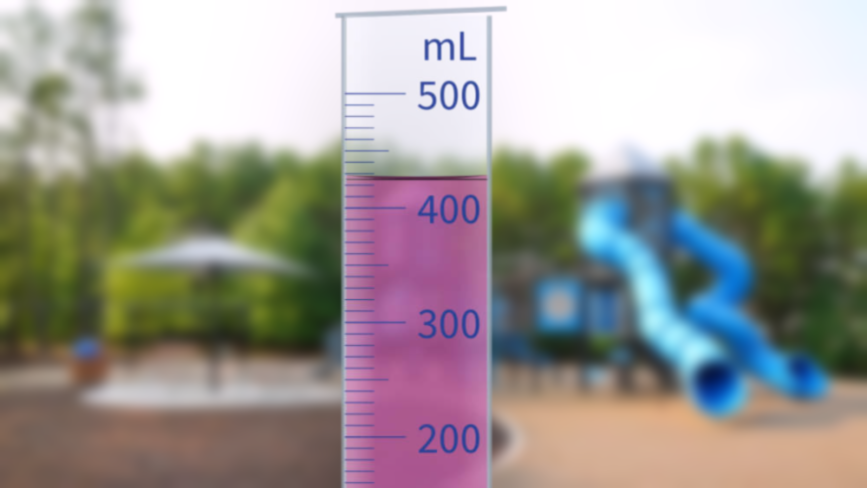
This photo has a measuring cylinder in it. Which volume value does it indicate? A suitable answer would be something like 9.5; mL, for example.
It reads 425; mL
